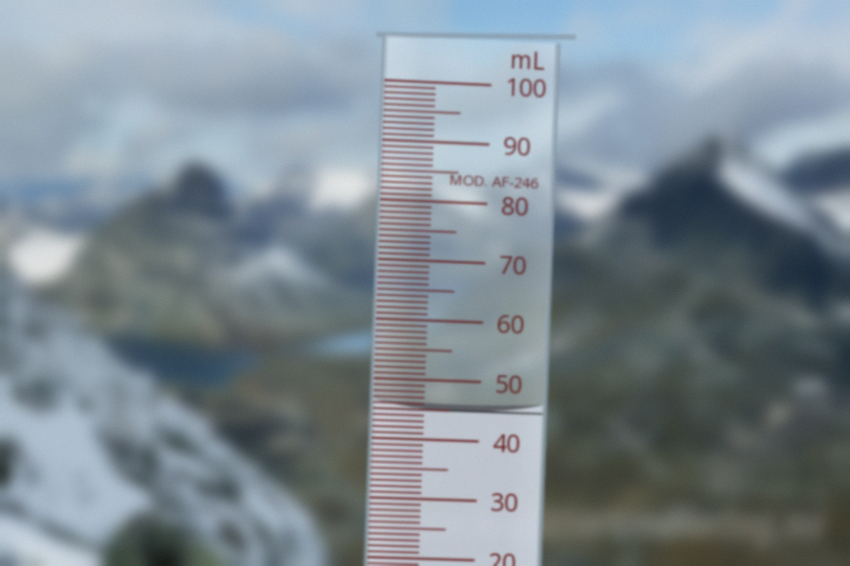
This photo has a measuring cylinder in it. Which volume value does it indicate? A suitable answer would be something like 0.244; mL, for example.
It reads 45; mL
